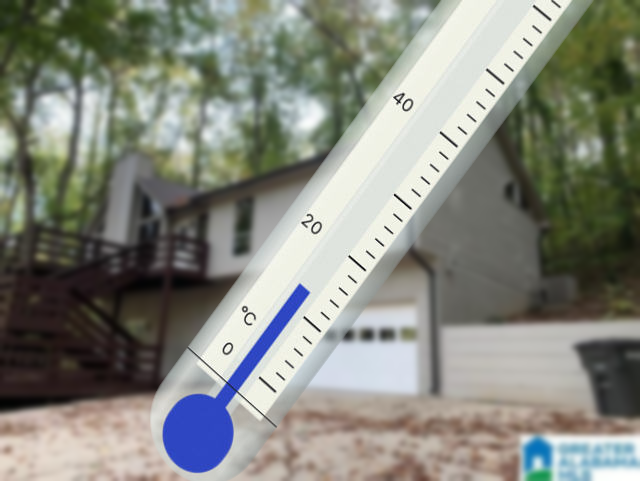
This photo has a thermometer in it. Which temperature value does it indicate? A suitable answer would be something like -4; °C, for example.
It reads 13; °C
